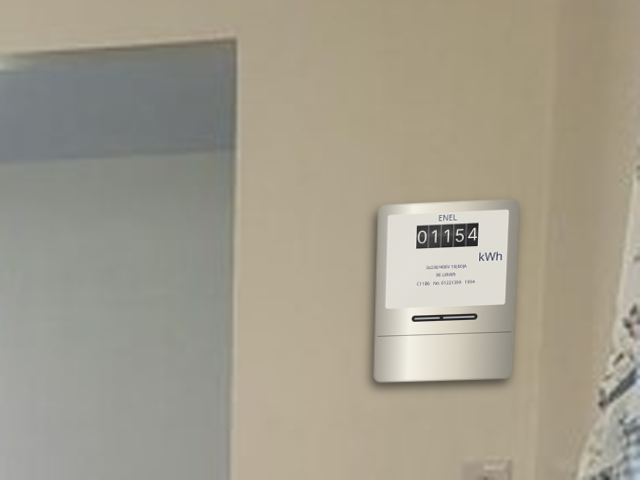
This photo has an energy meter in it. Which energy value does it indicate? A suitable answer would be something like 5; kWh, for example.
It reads 1154; kWh
